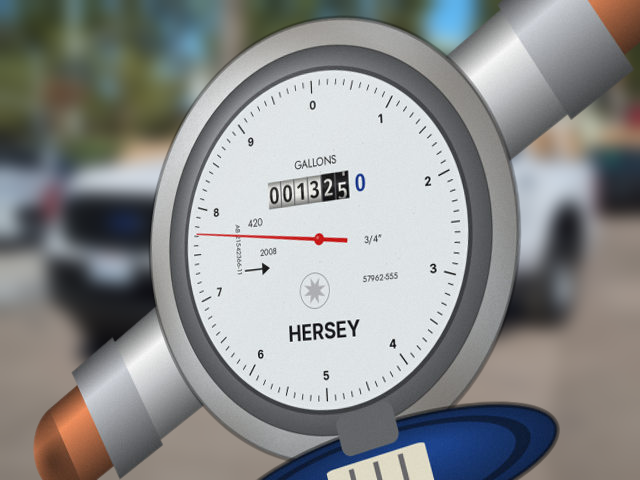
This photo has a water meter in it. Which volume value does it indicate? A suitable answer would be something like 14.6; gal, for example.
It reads 13247.7; gal
